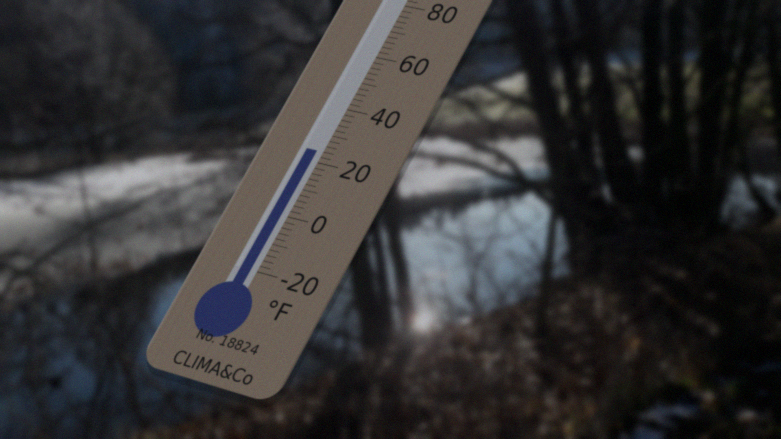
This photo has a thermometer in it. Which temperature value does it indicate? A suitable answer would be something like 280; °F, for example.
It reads 24; °F
